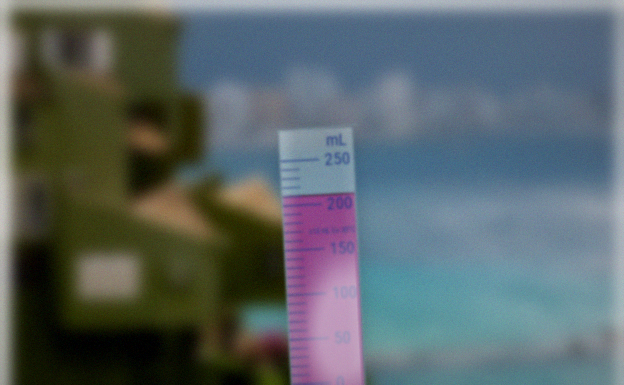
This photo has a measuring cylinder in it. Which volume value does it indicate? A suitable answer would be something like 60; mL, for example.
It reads 210; mL
